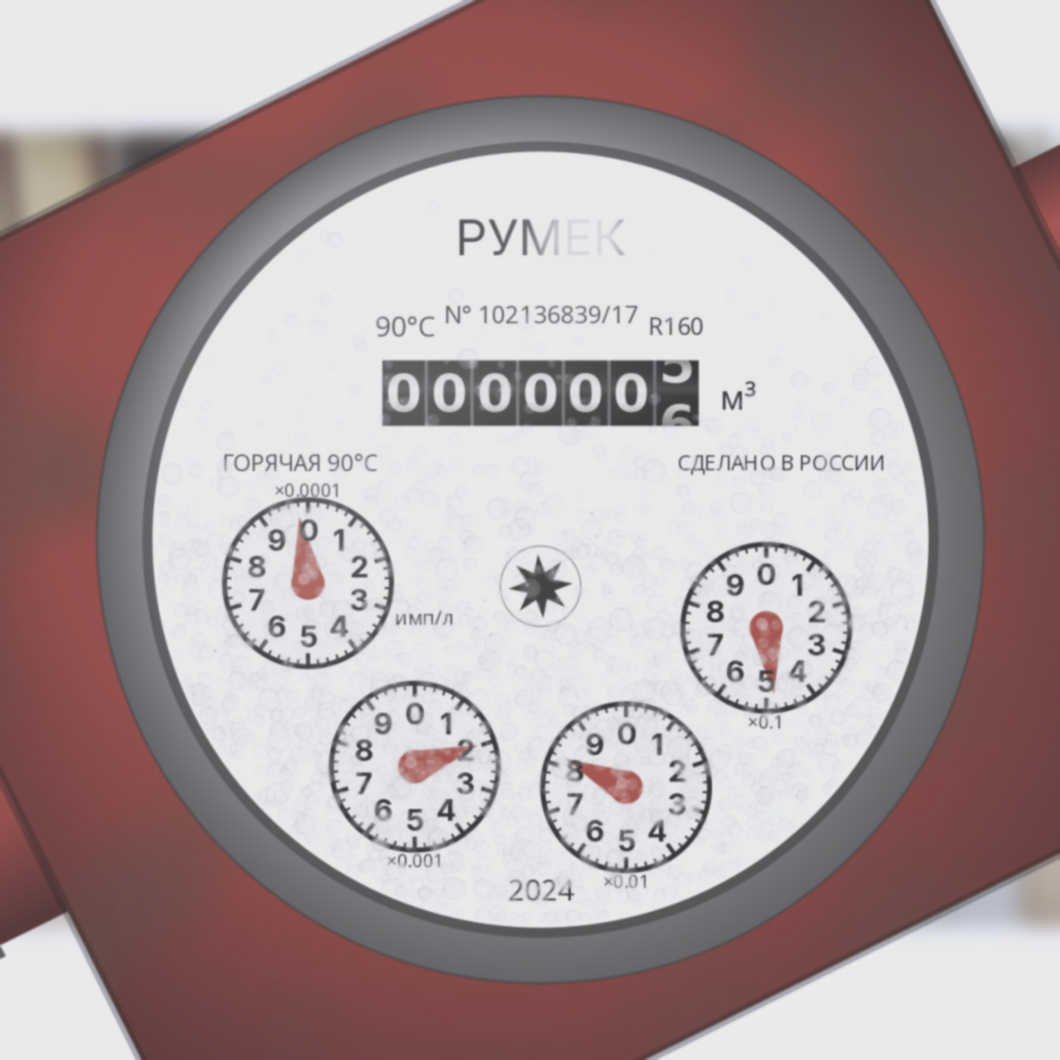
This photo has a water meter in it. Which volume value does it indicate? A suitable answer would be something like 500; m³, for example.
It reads 5.4819; m³
